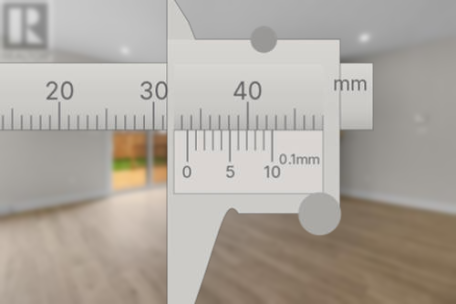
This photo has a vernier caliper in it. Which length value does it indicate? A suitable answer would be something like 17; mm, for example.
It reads 33.6; mm
